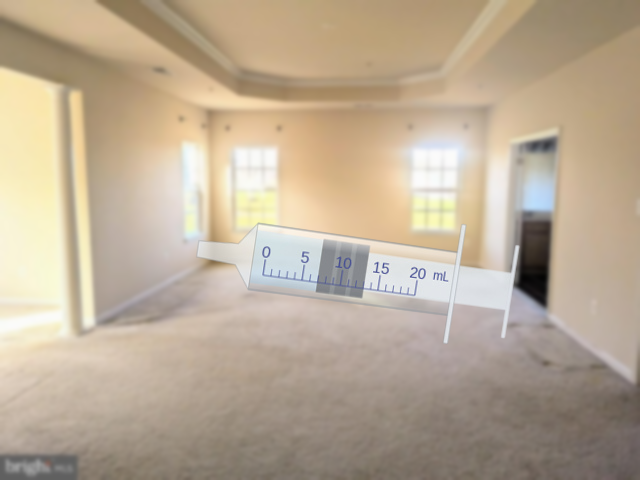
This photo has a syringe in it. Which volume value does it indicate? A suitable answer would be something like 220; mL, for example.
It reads 7; mL
